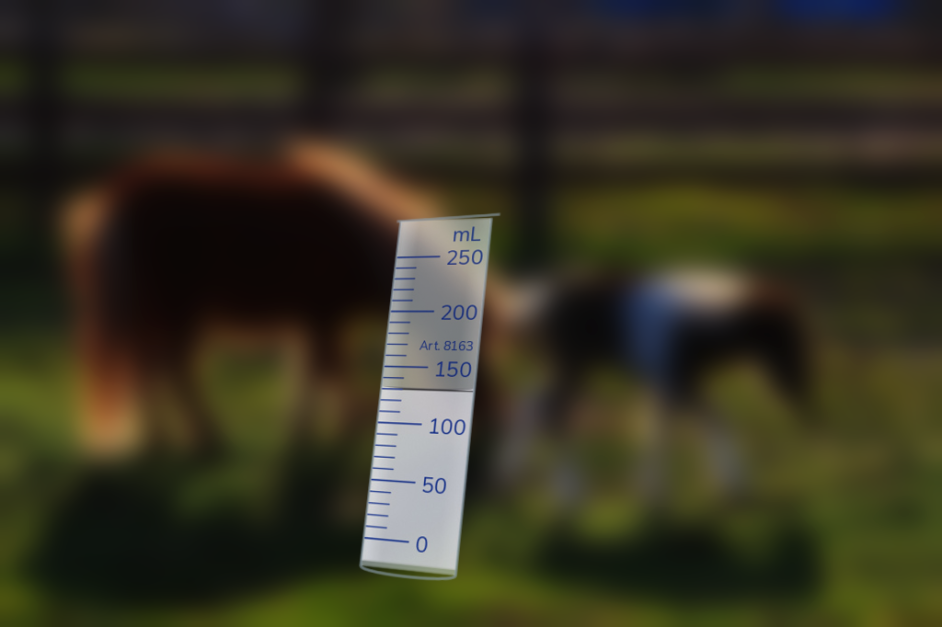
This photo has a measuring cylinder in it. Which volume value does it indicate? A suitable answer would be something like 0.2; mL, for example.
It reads 130; mL
